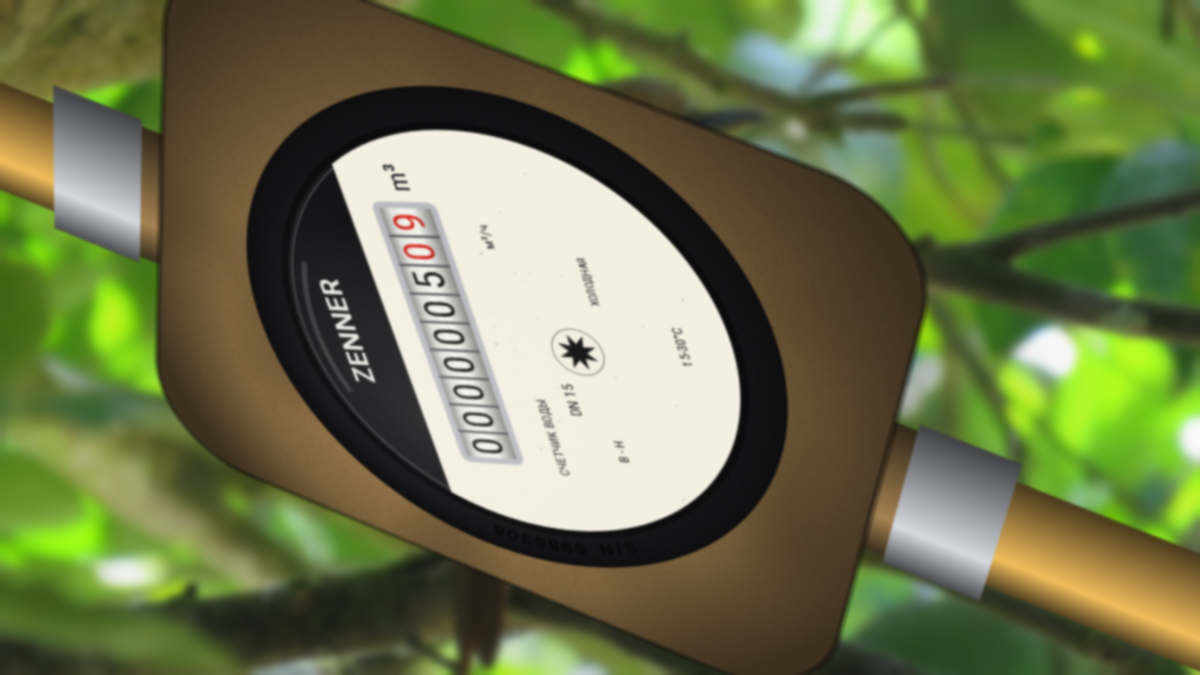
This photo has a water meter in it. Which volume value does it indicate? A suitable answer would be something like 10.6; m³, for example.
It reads 5.09; m³
